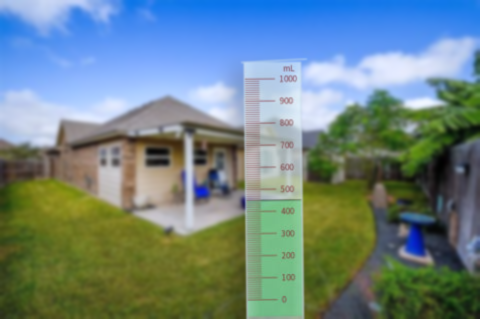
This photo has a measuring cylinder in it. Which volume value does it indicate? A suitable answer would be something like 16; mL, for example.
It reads 450; mL
